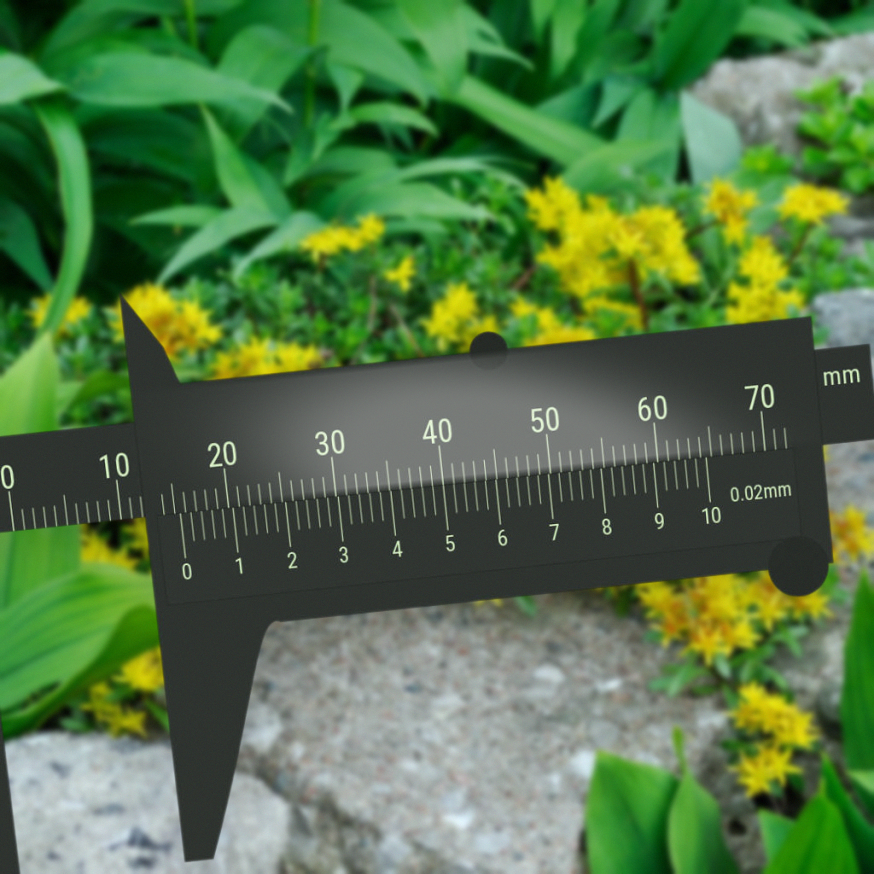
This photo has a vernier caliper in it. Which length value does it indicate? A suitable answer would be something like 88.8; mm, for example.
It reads 15.5; mm
